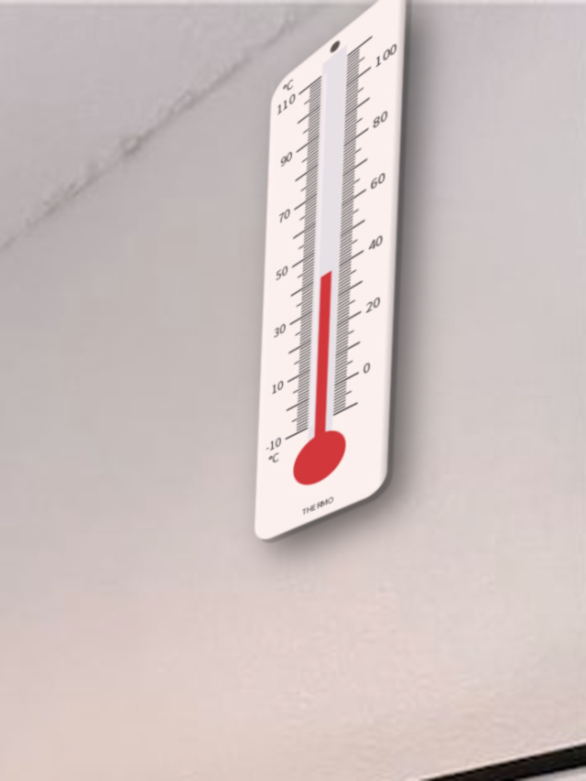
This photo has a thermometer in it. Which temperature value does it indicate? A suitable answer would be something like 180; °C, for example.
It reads 40; °C
